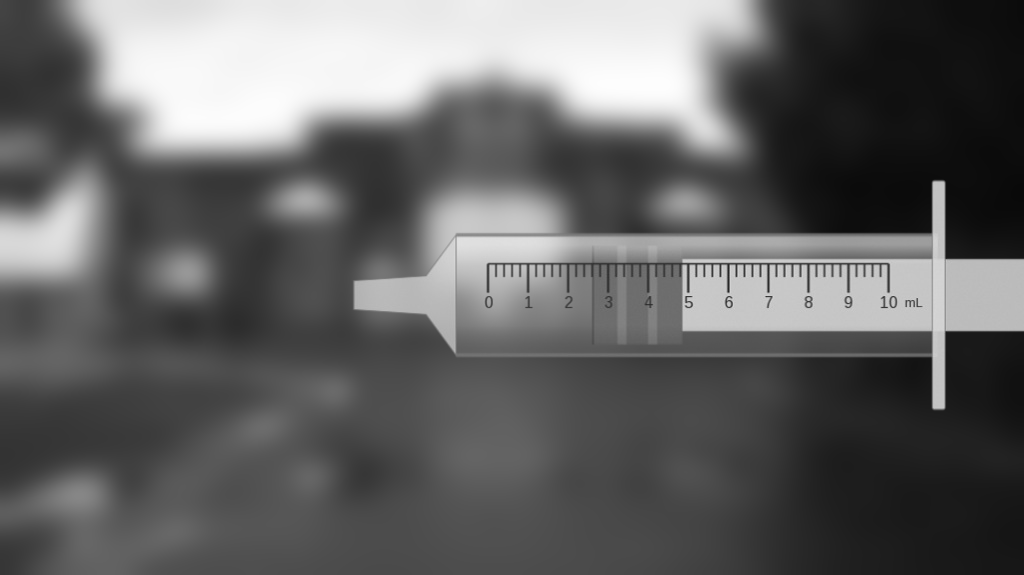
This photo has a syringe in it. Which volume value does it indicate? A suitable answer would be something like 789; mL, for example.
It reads 2.6; mL
